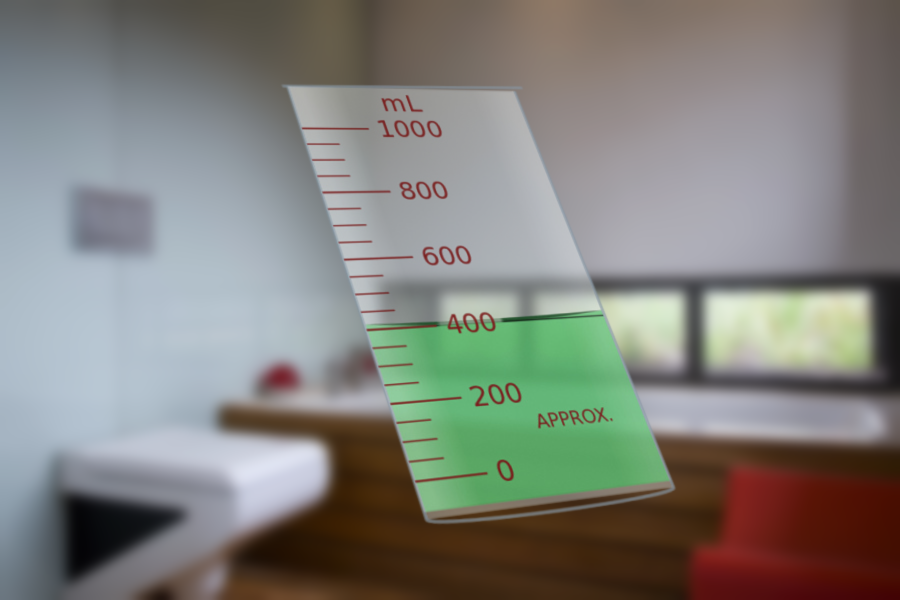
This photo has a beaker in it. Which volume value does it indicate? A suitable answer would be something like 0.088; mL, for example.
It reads 400; mL
